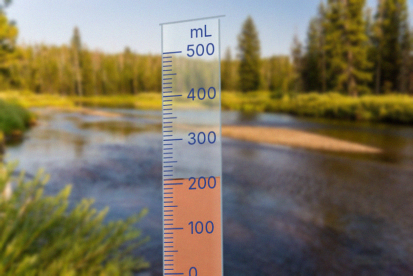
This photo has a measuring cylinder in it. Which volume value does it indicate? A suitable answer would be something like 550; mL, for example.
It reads 210; mL
